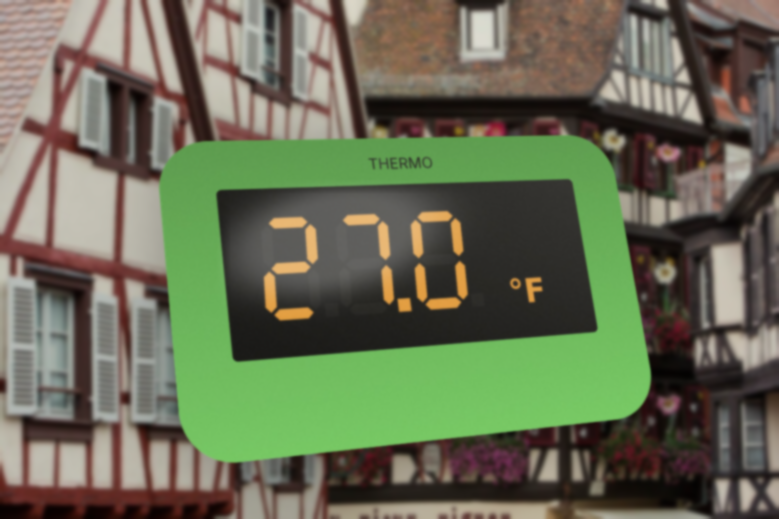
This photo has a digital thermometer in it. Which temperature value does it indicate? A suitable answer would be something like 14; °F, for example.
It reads 27.0; °F
